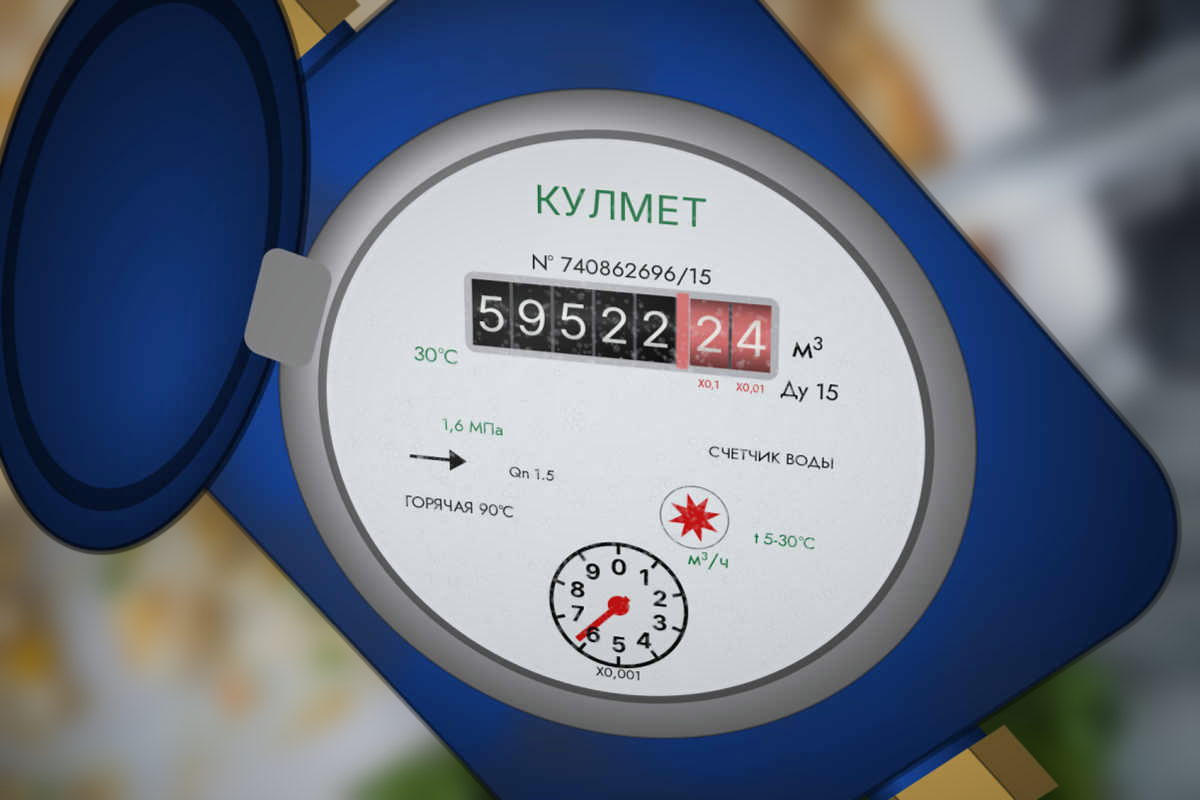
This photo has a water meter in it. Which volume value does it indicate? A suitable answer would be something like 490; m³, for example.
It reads 59522.246; m³
